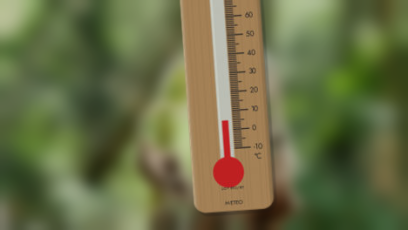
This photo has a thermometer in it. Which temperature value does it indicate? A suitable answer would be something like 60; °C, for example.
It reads 5; °C
